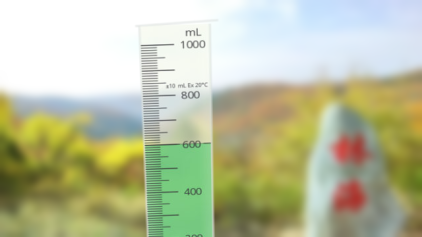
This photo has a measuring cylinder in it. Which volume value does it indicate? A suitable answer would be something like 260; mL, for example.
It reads 600; mL
